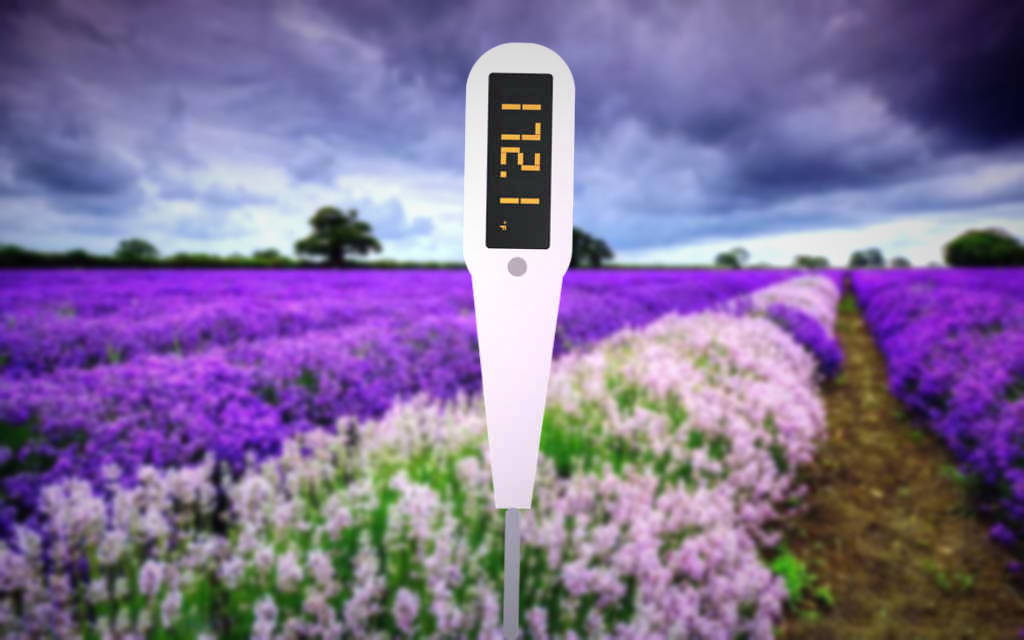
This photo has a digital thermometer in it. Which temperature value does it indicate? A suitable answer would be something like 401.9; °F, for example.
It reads 172.1; °F
